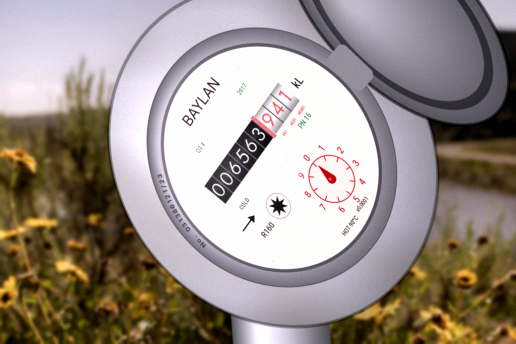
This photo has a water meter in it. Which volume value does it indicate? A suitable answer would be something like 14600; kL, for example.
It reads 6563.9410; kL
